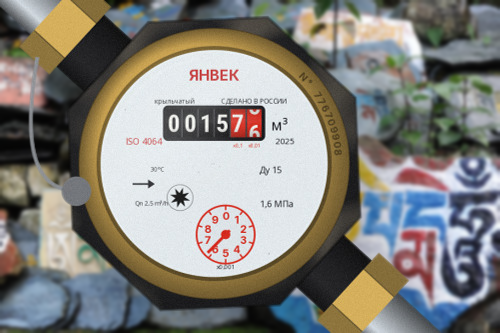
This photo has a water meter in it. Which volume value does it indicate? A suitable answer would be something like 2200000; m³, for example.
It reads 15.756; m³
